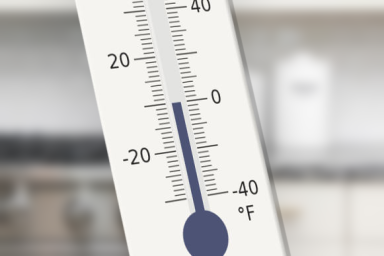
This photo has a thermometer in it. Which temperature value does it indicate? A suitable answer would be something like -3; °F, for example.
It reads 0; °F
